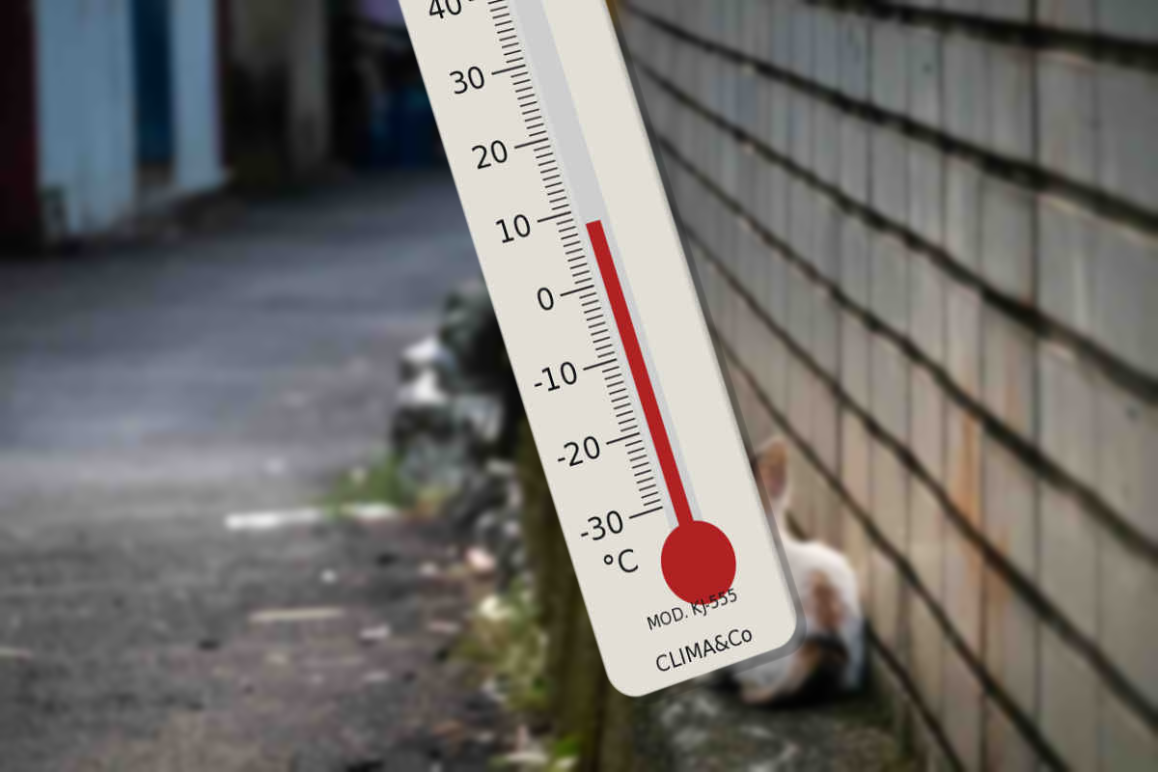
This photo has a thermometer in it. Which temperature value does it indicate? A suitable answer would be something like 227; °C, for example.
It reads 8; °C
